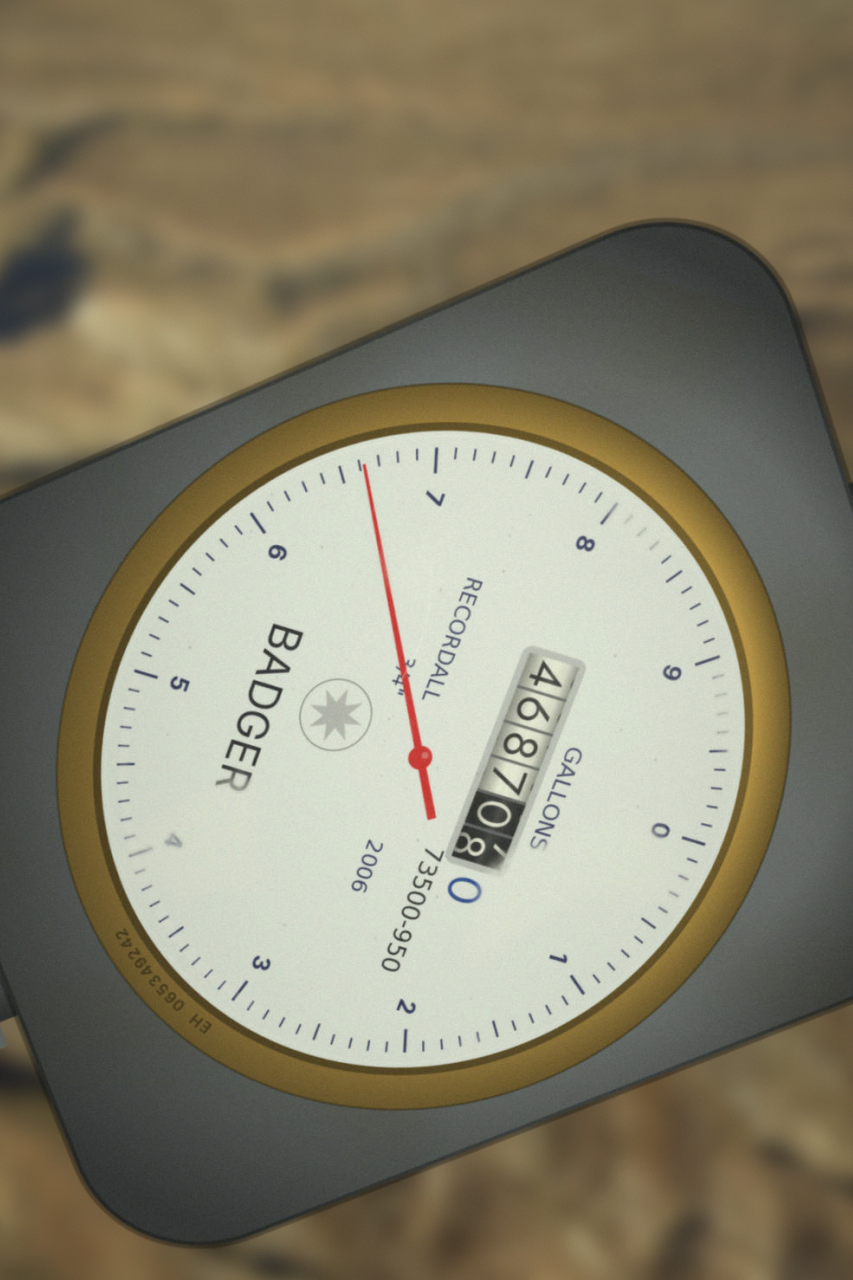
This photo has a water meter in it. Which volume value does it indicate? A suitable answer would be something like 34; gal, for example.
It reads 4687076.6; gal
